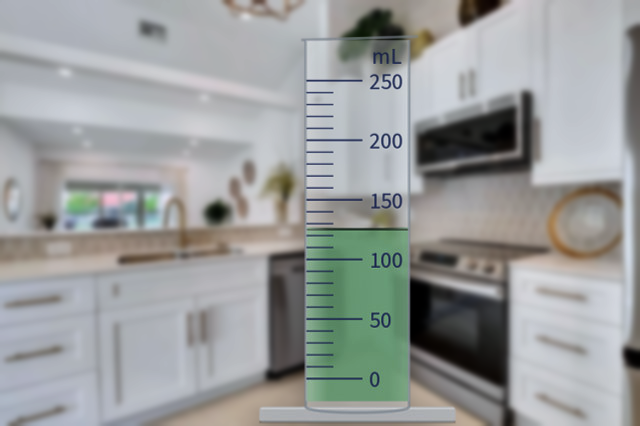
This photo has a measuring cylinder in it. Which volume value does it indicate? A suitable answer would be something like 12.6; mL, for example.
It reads 125; mL
